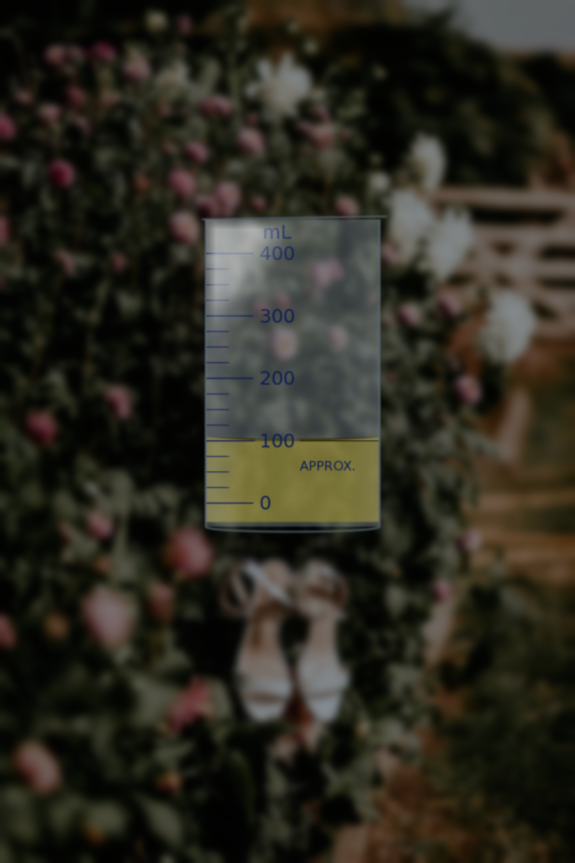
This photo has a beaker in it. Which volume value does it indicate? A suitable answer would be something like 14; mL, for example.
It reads 100; mL
